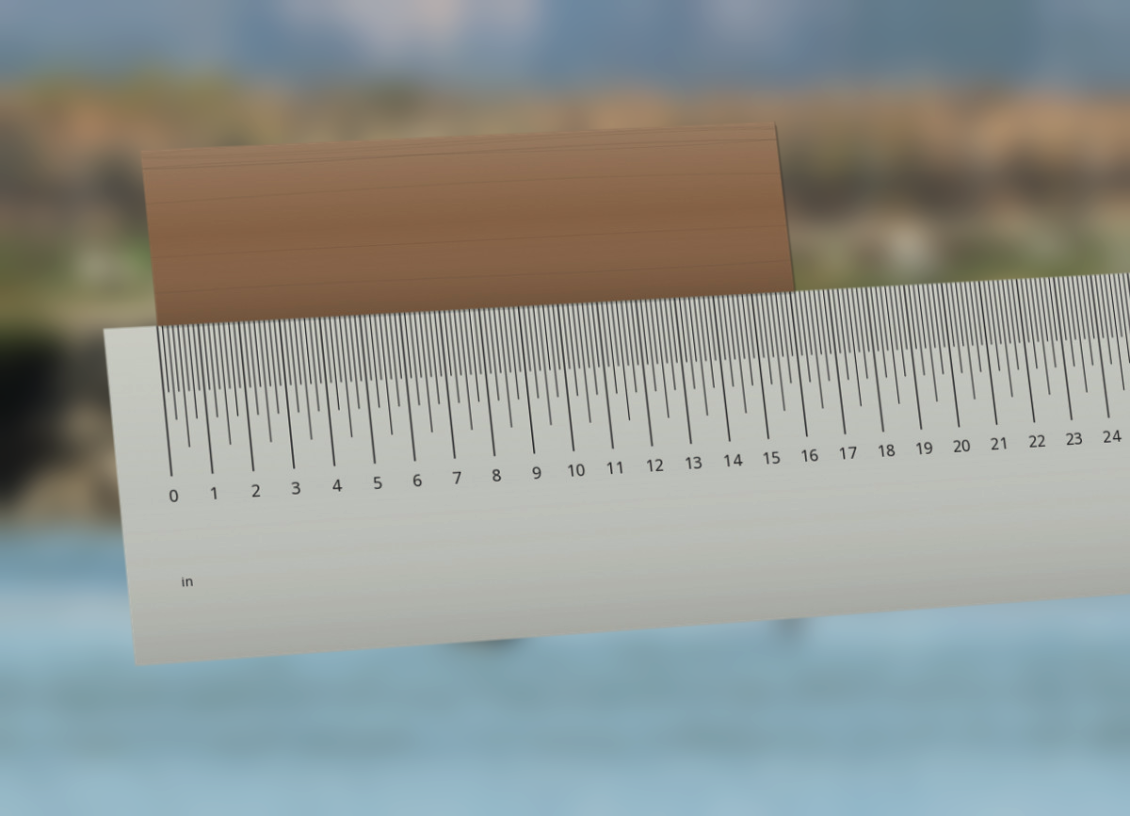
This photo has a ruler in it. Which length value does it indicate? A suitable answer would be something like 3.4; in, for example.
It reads 16.125; in
